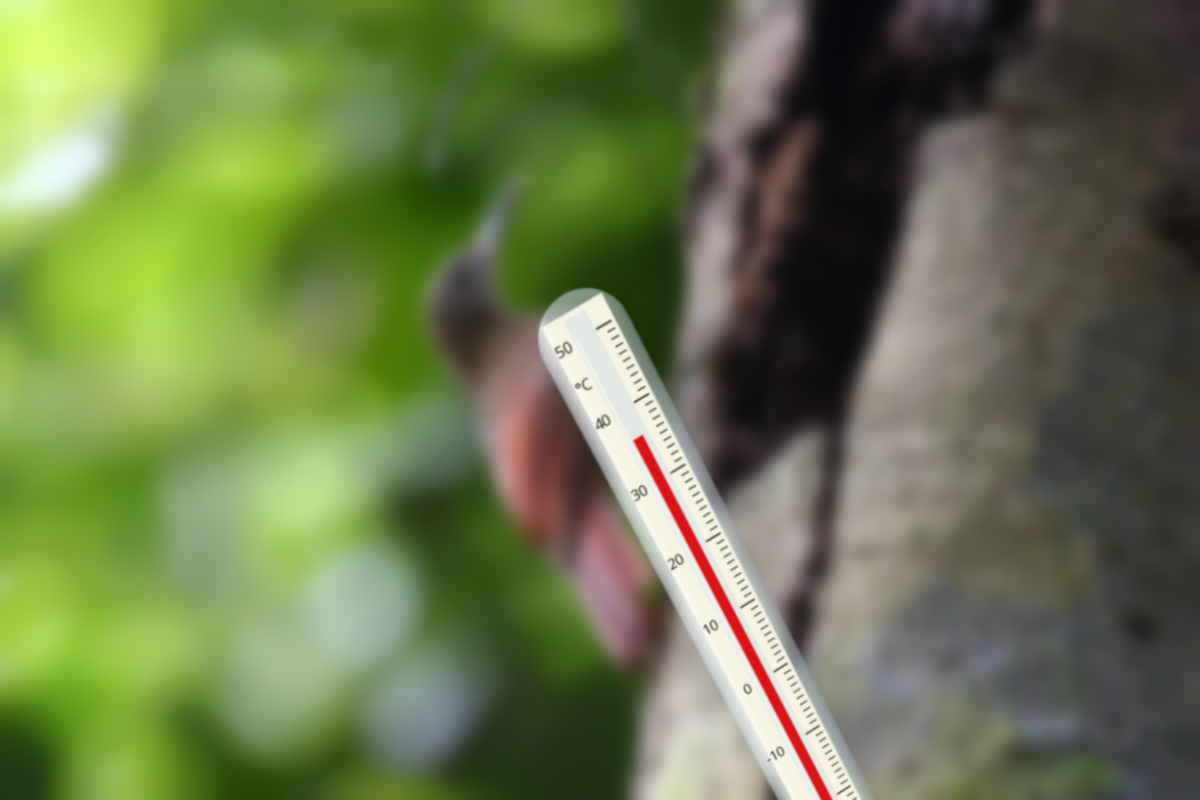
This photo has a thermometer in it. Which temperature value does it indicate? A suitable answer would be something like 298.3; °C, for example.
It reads 36; °C
